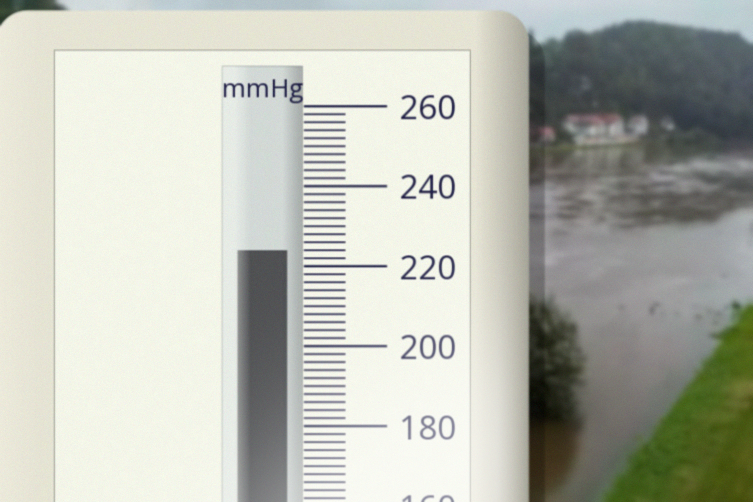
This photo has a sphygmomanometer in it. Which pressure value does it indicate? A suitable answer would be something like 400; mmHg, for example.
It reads 224; mmHg
